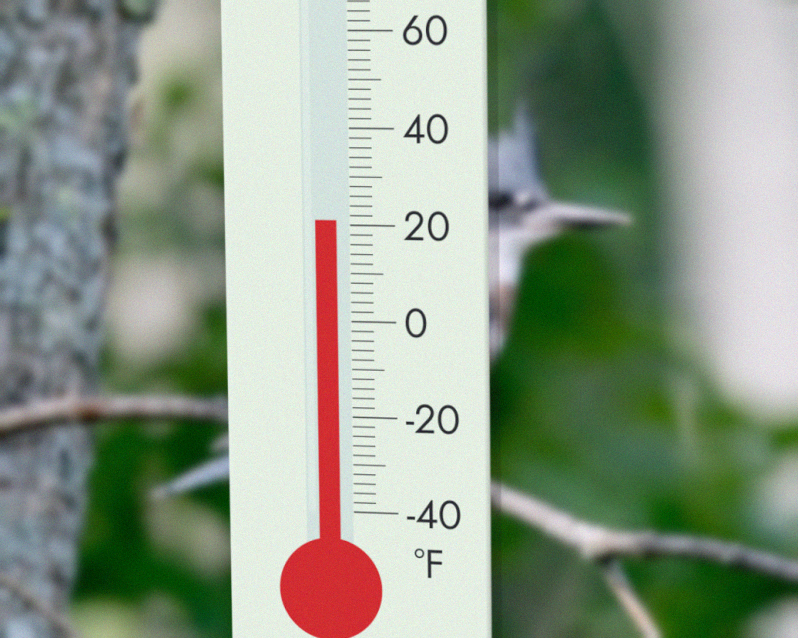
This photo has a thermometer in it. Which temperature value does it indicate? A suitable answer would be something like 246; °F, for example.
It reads 21; °F
